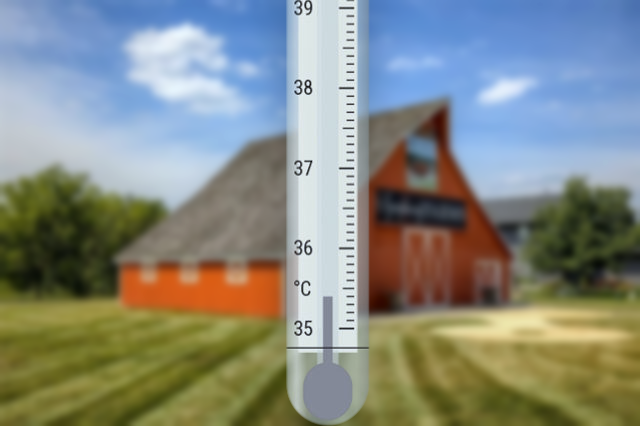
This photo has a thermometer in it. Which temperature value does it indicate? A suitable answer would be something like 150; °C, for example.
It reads 35.4; °C
